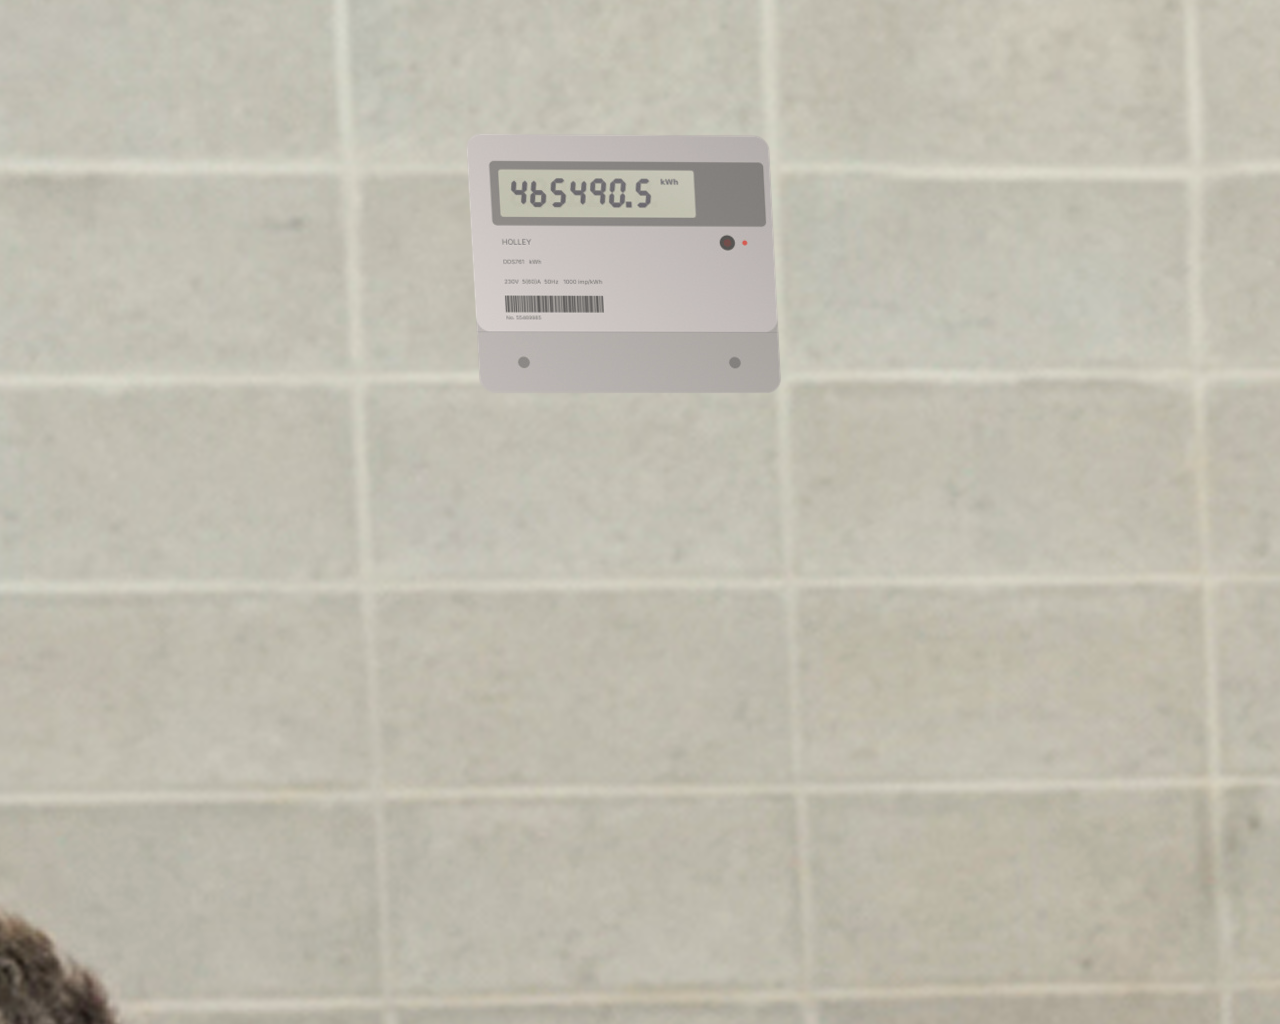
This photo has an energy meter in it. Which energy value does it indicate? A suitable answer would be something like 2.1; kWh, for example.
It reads 465490.5; kWh
